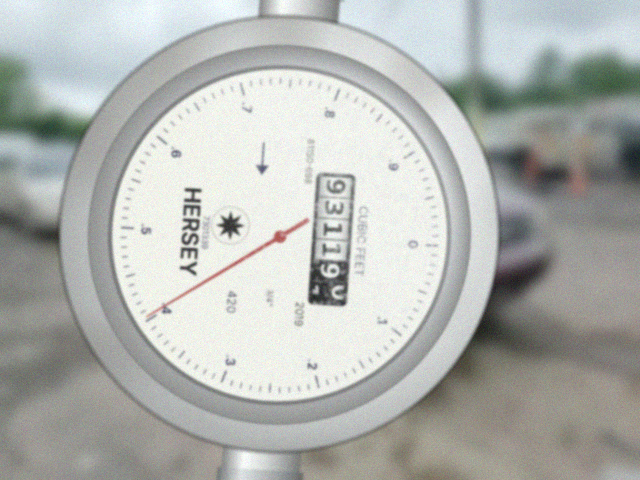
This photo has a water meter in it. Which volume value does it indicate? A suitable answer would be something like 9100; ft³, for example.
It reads 931190.40; ft³
